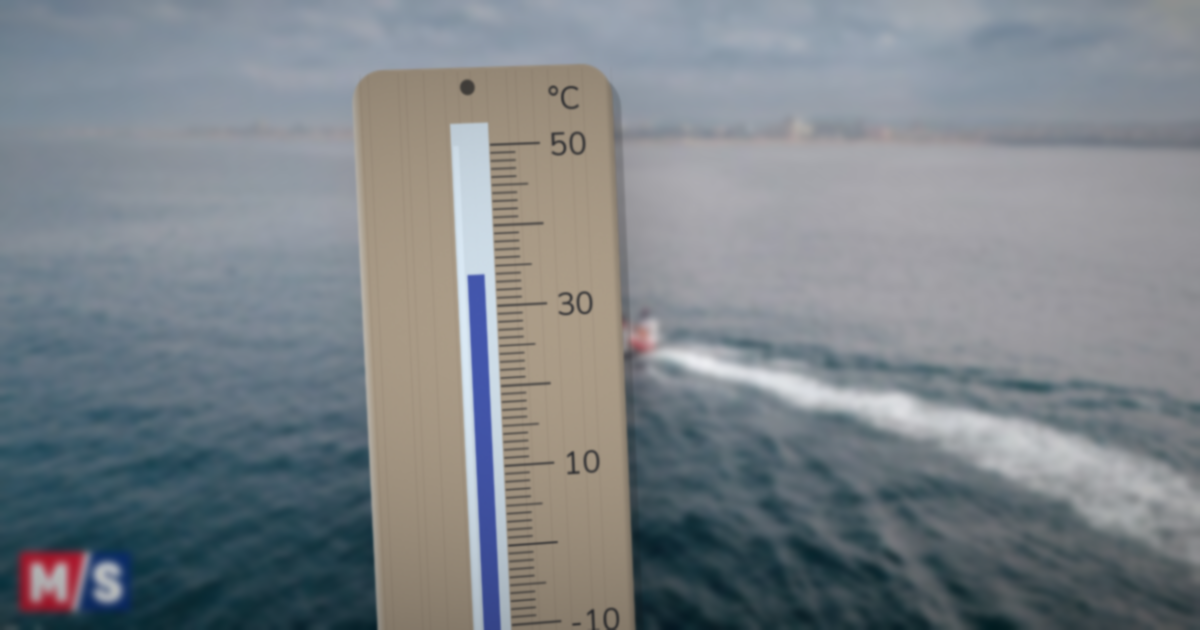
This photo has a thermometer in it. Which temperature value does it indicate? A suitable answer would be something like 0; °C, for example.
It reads 34; °C
